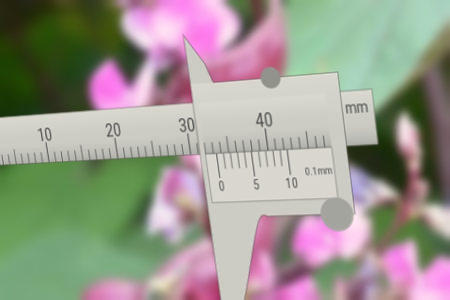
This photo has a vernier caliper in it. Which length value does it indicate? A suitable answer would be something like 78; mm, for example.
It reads 33.4; mm
